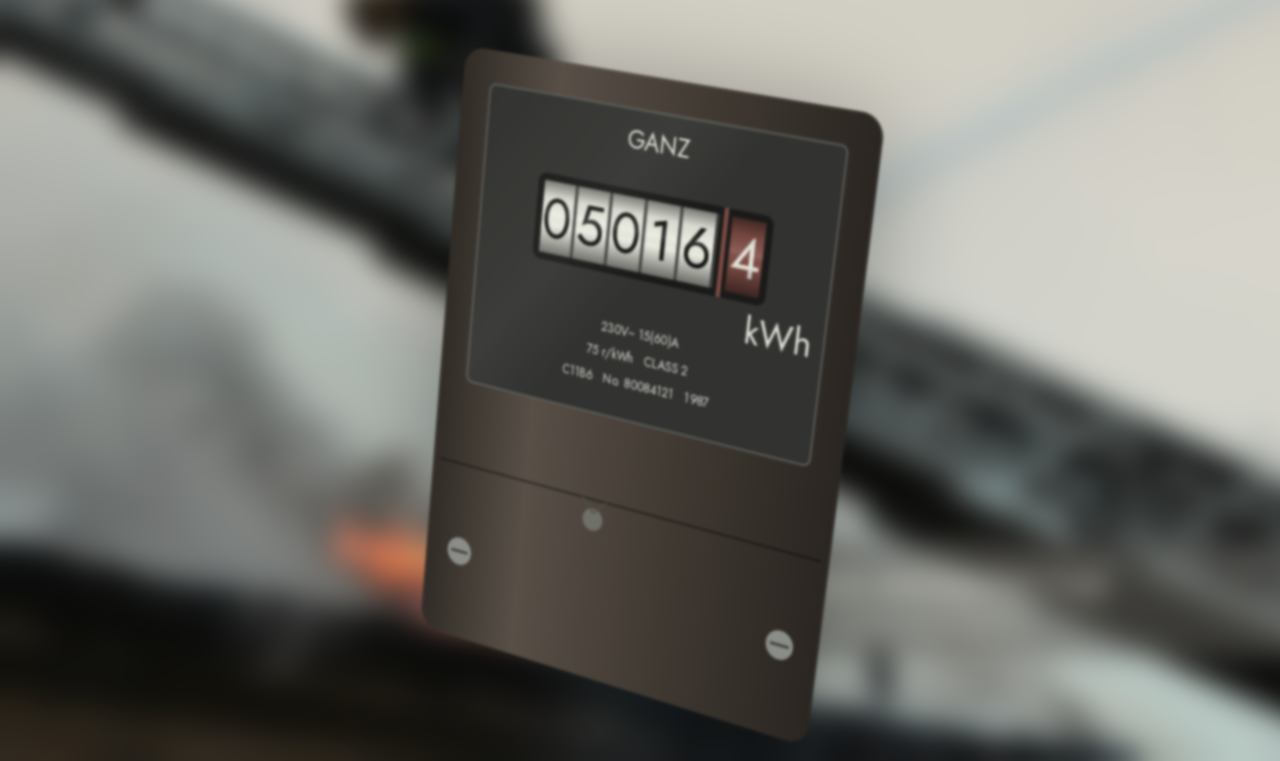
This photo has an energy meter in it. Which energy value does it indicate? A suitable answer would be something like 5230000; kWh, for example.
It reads 5016.4; kWh
